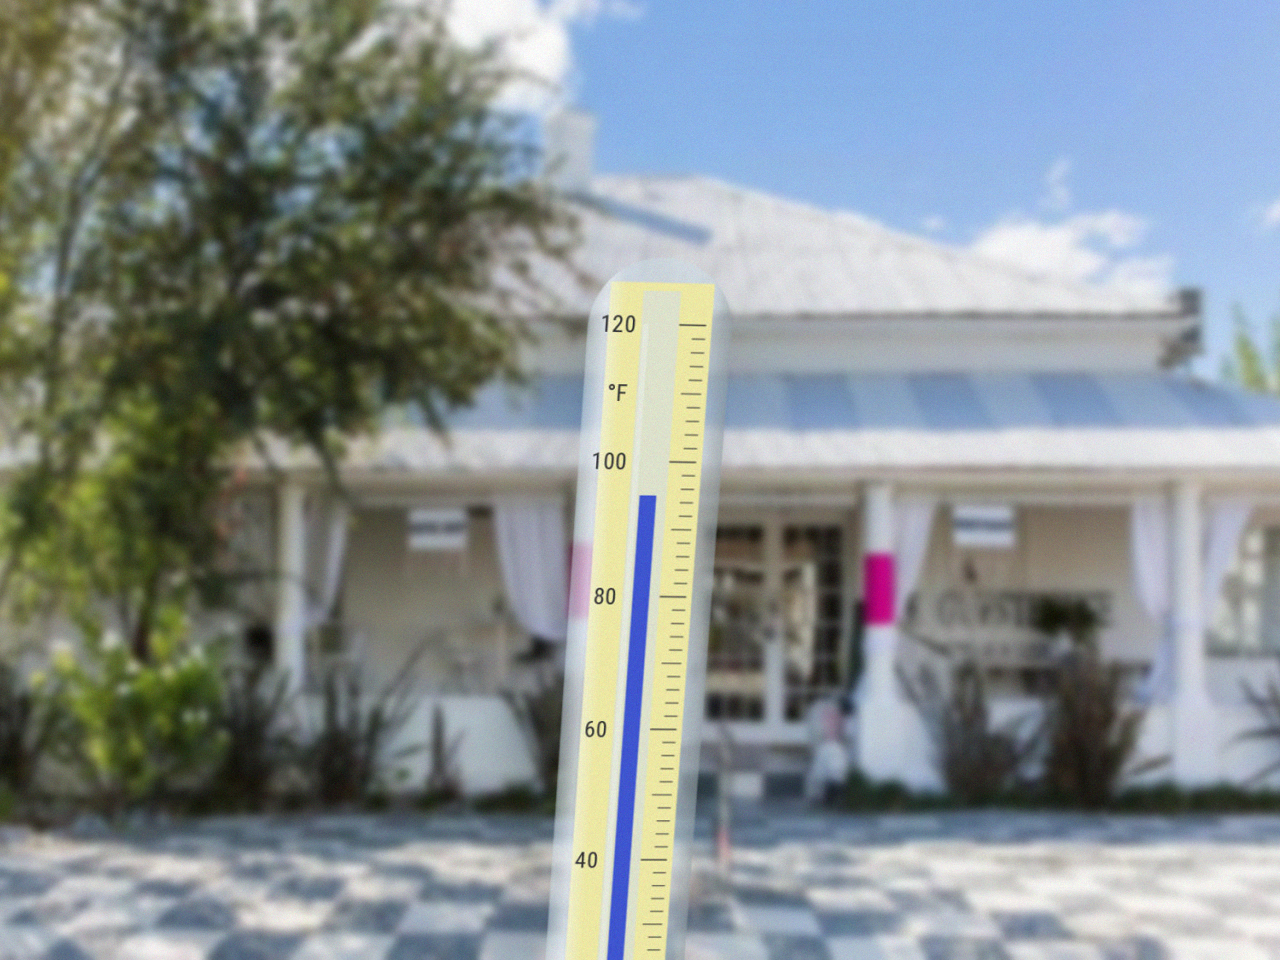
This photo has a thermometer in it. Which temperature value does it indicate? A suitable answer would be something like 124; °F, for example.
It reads 95; °F
